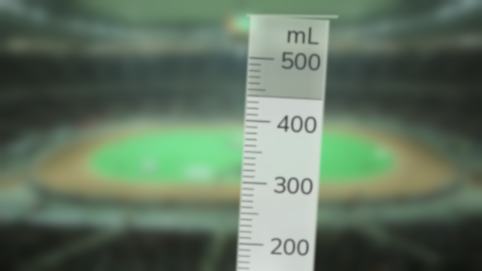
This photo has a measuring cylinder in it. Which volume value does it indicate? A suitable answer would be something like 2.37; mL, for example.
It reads 440; mL
